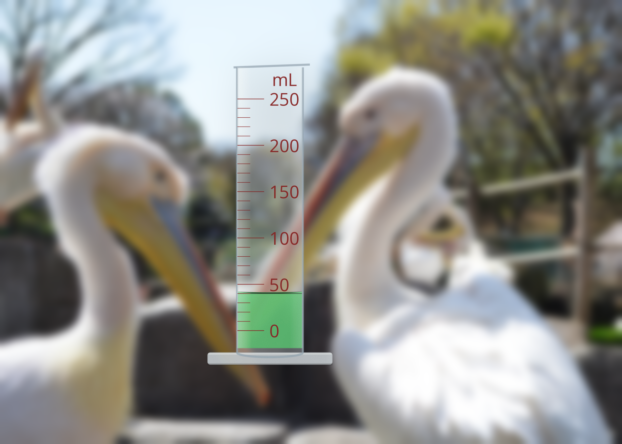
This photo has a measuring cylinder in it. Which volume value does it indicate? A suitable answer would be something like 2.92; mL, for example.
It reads 40; mL
